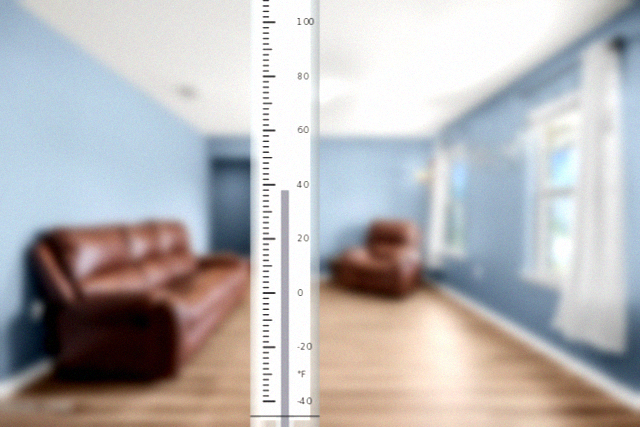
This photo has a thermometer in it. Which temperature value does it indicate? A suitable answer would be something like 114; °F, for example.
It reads 38; °F
